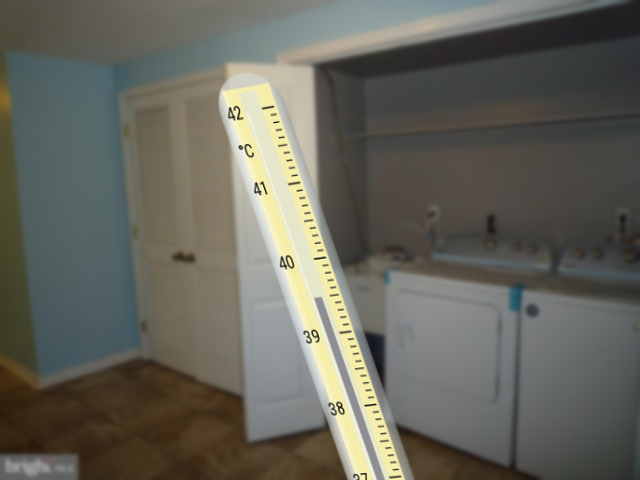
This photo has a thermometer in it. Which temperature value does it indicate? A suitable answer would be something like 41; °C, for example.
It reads 39.5; °C
